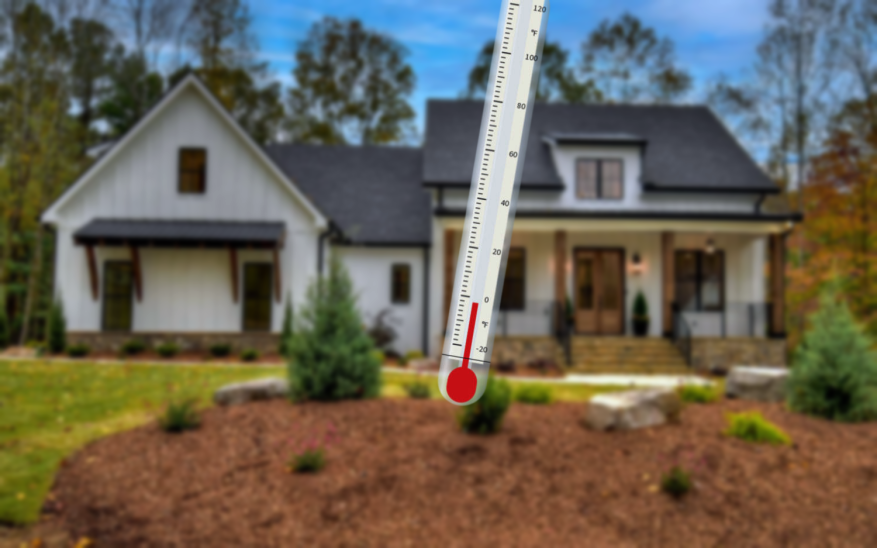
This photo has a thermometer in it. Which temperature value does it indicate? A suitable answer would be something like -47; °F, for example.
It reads -2; °F
